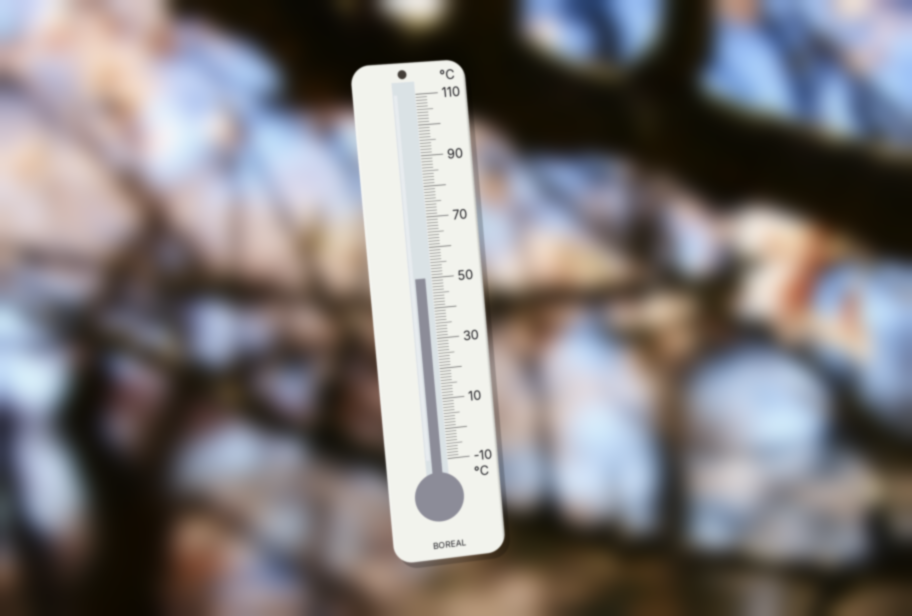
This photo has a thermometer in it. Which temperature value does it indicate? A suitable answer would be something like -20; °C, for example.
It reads 50; °C
